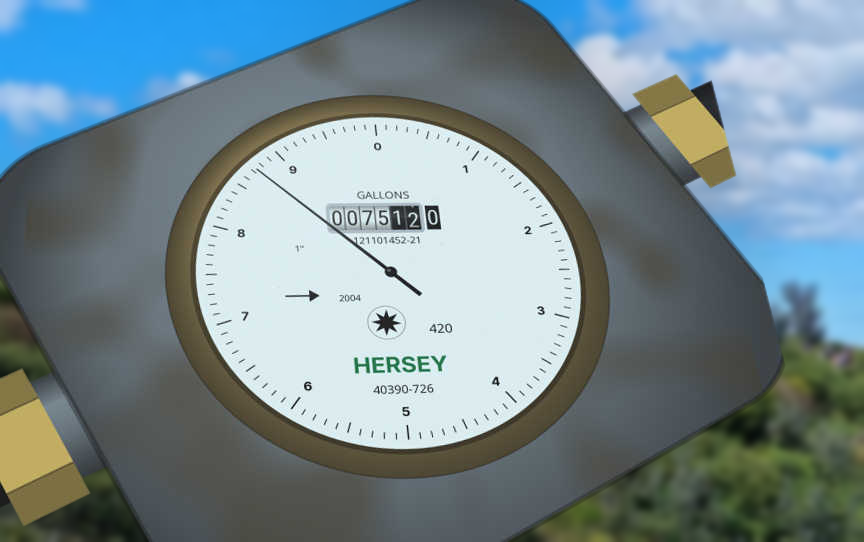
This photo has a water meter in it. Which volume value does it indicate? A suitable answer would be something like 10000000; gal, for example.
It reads 75118.7; gal
